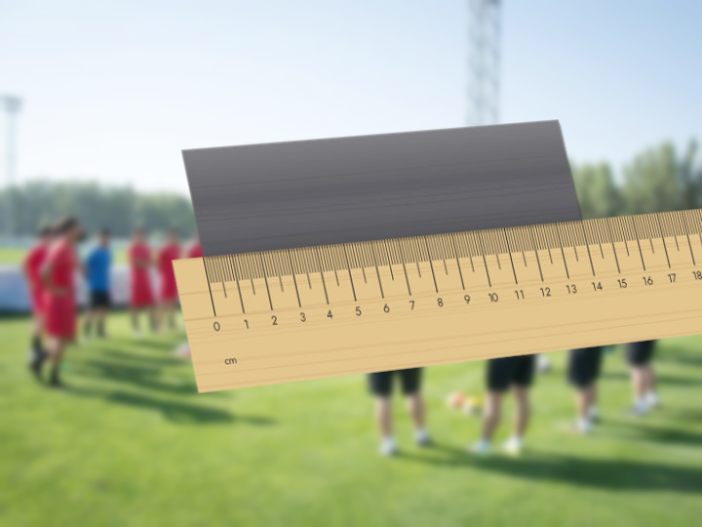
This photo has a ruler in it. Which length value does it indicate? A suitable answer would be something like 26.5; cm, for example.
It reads 14; cm
